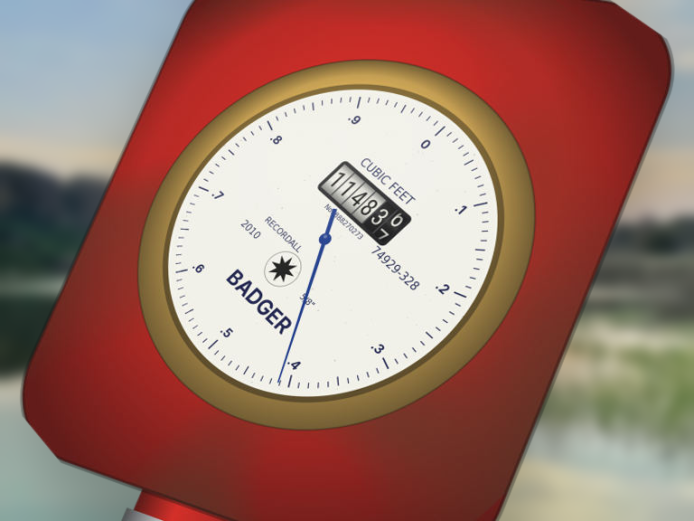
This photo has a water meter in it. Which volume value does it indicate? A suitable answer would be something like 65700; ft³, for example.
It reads 114836.41; ft³
